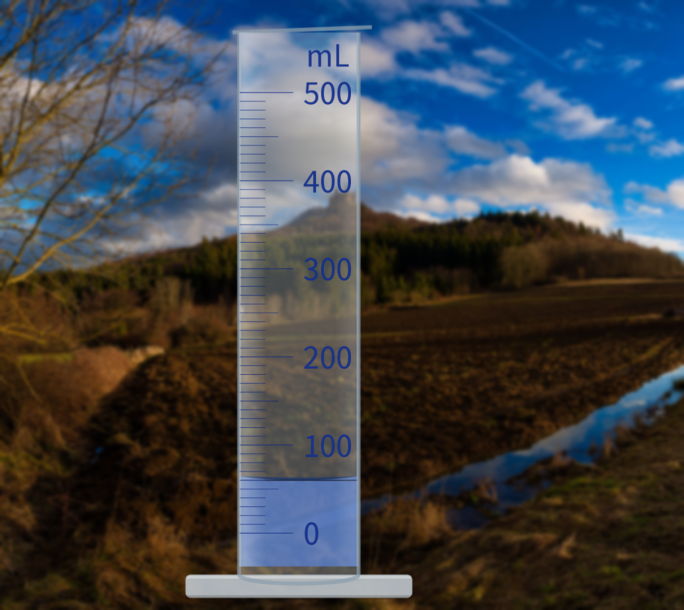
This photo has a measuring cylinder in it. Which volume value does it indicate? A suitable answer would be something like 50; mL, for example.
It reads 60; mL
